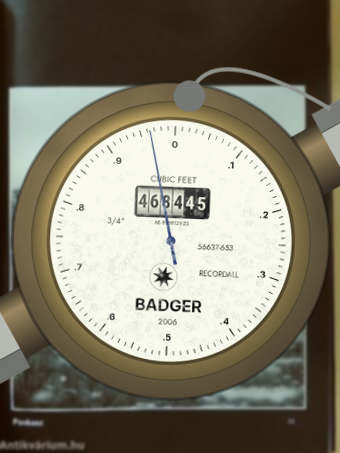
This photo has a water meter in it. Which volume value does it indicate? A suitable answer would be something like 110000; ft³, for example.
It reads 468444.96; ft³
